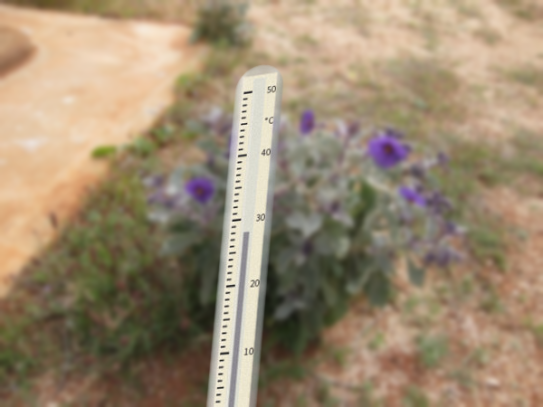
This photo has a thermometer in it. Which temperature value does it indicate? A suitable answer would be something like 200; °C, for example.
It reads 28; °C
